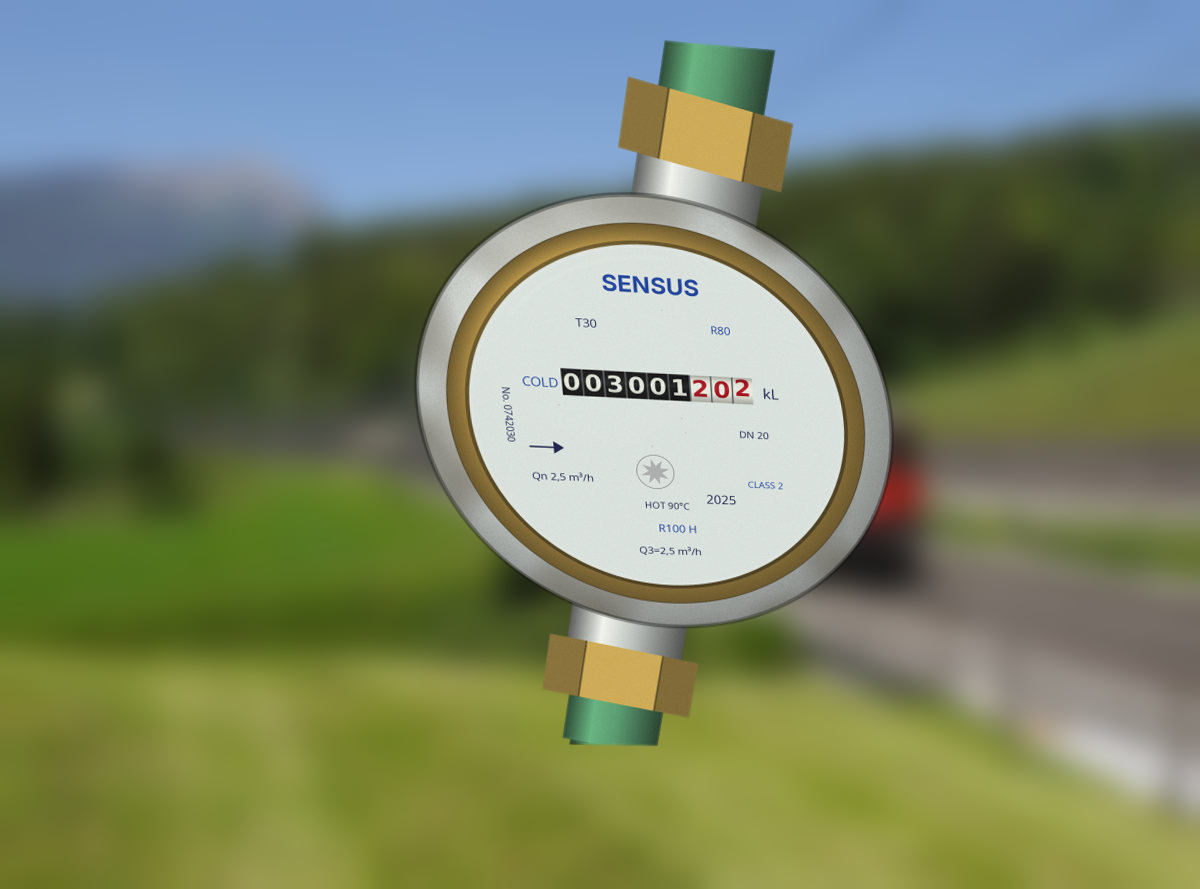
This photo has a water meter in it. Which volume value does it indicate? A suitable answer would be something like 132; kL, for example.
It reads 3001.202; kL
